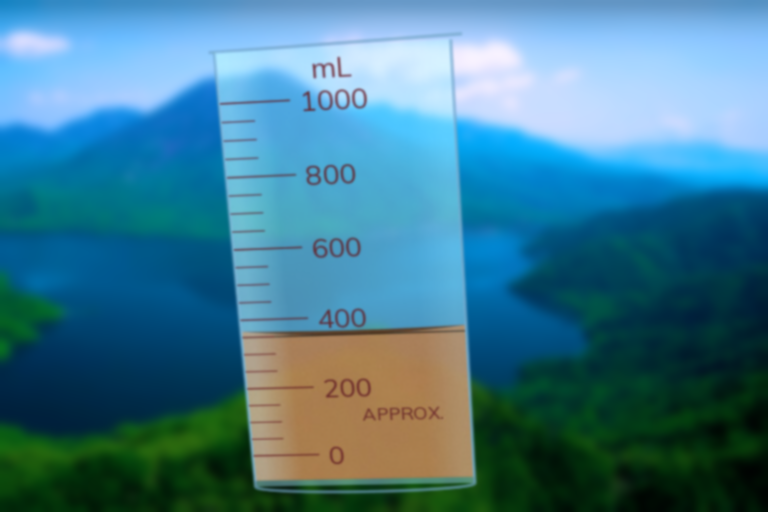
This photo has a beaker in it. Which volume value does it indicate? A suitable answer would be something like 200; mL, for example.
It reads 350; mL
